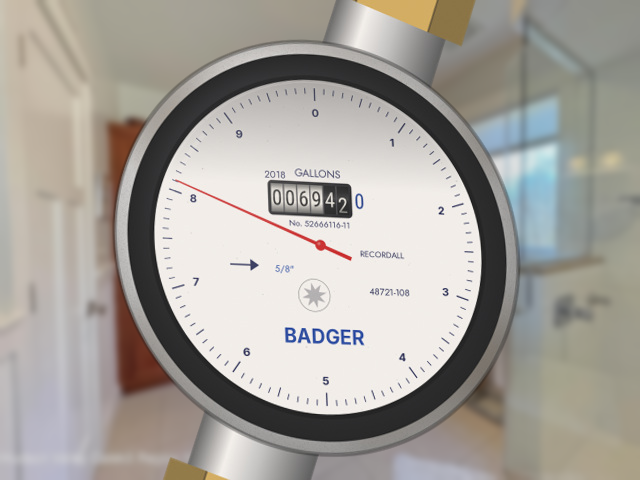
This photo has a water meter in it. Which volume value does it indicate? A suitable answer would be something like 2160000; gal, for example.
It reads 69418.1; gal
